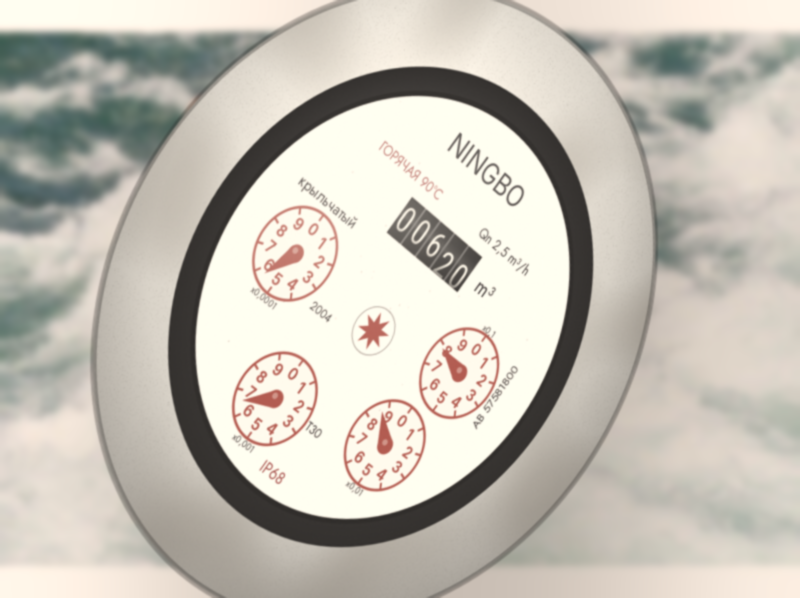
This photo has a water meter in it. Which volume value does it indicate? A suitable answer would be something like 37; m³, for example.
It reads 619.7865; m³
